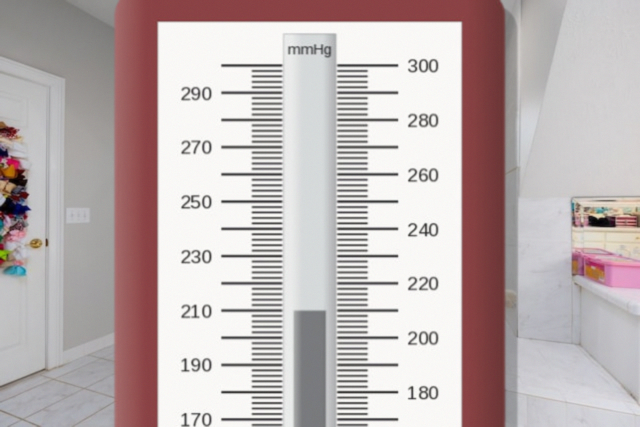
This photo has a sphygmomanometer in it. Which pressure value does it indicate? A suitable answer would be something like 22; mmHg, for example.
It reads 210; mmHg
